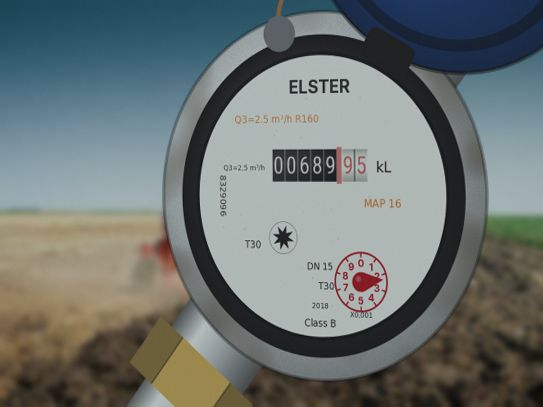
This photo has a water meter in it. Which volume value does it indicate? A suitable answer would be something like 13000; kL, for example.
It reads 689.952; kL
